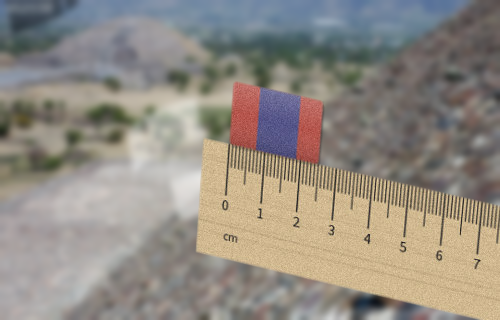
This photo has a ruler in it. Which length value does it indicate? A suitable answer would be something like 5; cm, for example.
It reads 2.5; cm
